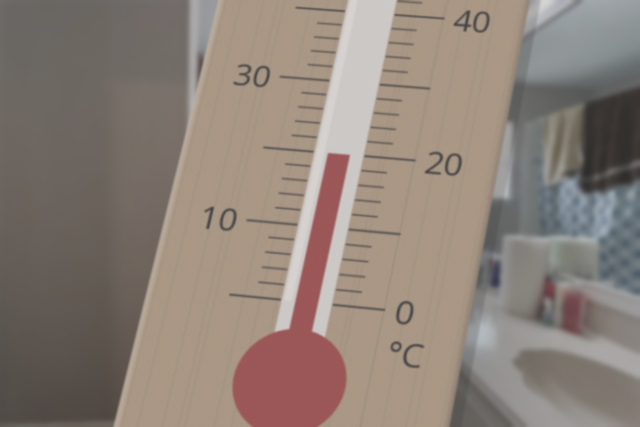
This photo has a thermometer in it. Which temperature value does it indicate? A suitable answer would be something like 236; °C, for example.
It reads 20; °C
